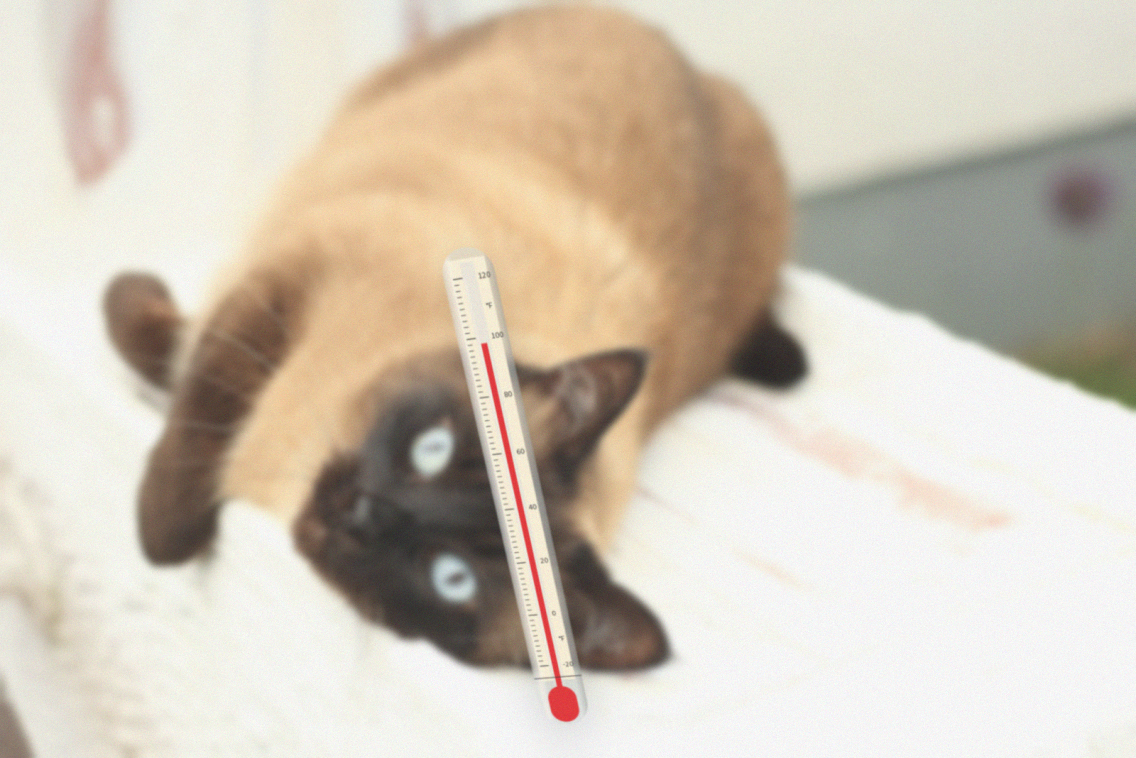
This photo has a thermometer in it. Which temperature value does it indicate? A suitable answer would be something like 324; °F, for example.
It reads 98; °F
